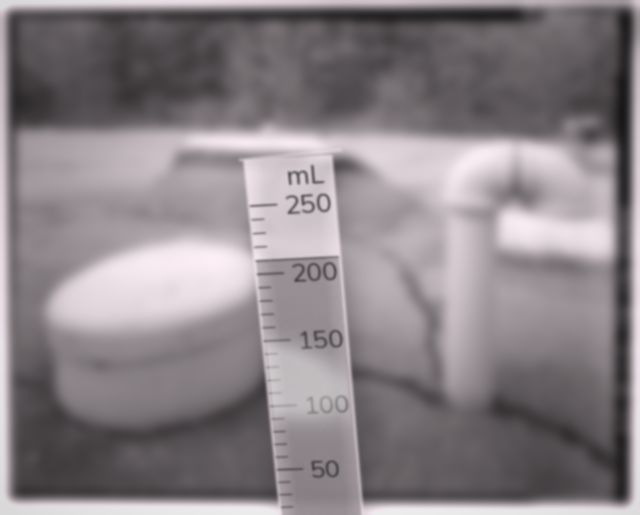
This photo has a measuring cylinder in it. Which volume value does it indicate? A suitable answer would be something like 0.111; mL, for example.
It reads 210; mL
